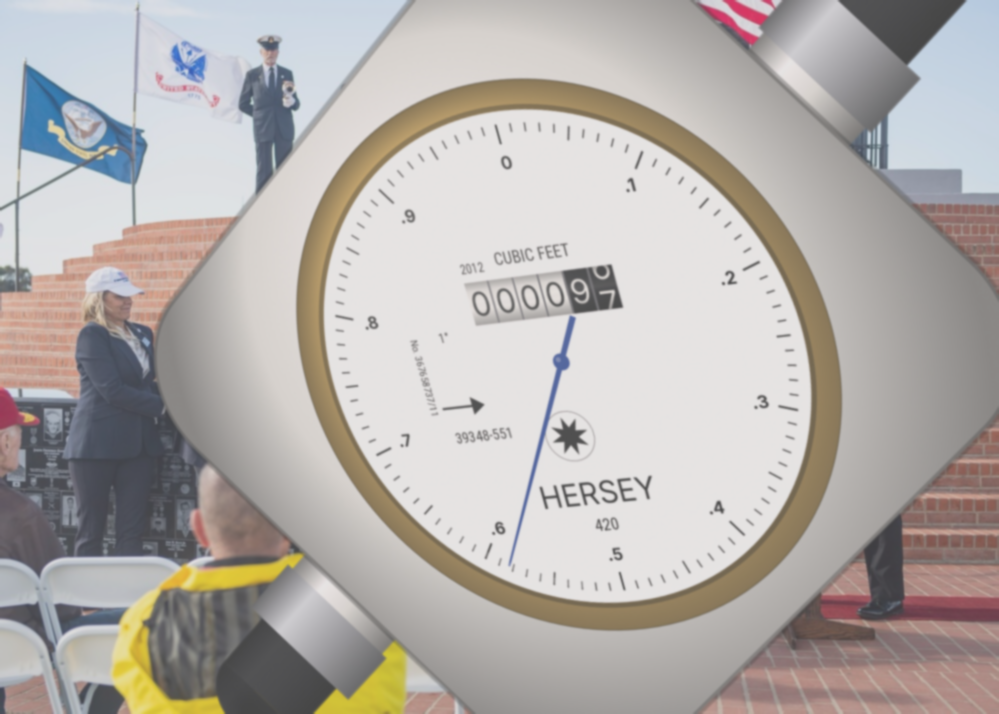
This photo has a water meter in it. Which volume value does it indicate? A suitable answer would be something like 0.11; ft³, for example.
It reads 96.58; ft³
